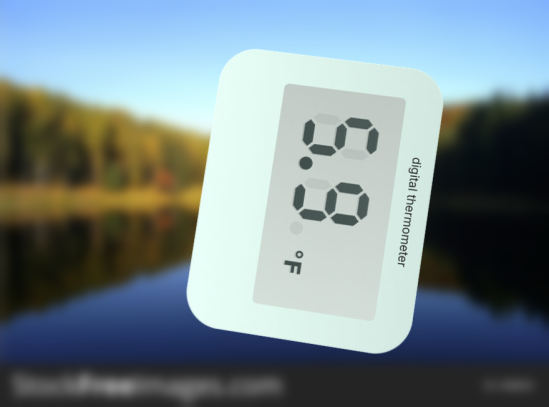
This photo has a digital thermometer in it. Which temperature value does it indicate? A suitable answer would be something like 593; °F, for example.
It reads 5.9; °F
